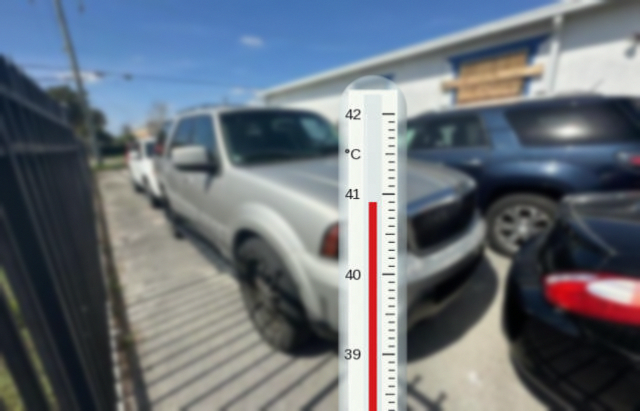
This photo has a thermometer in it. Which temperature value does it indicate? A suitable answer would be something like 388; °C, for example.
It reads 40.9; °C
